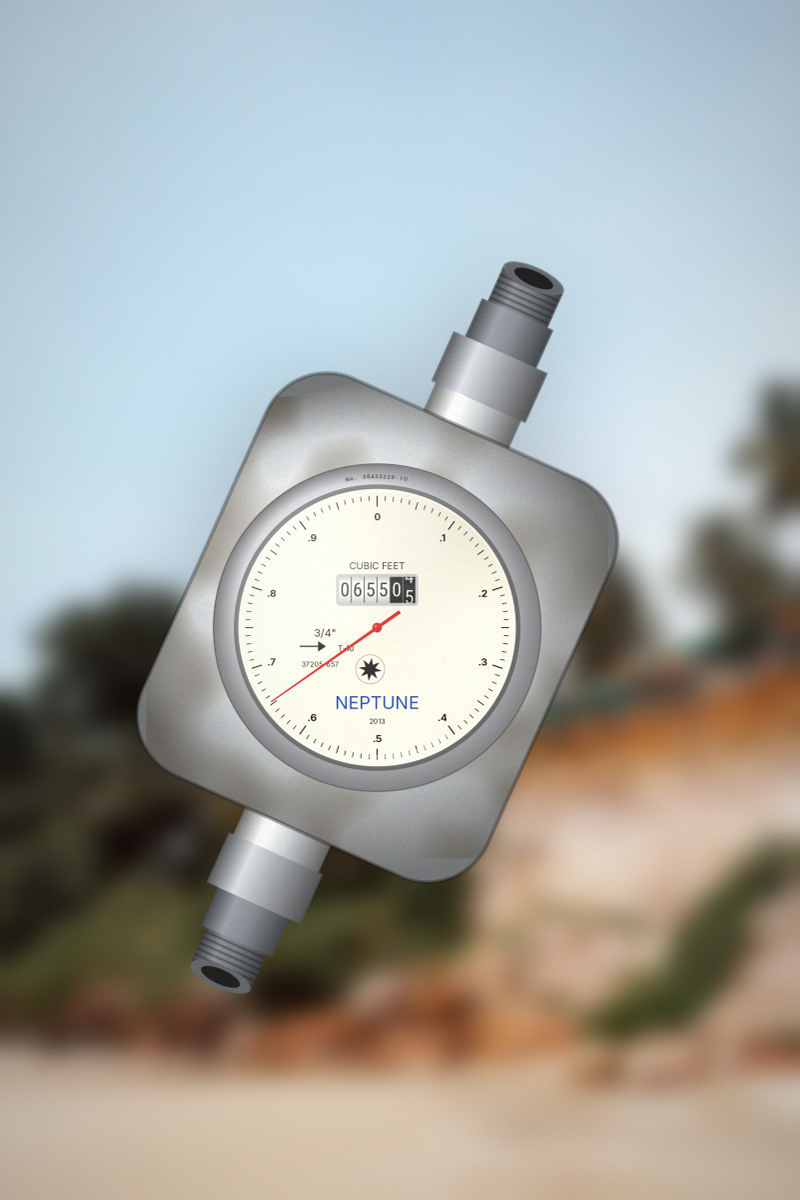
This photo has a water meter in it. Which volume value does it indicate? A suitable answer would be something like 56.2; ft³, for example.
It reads 65504.65; ft³
